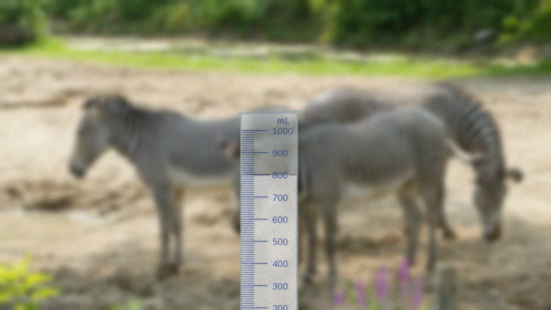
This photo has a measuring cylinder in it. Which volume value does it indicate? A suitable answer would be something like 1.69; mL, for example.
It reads 800; mL
